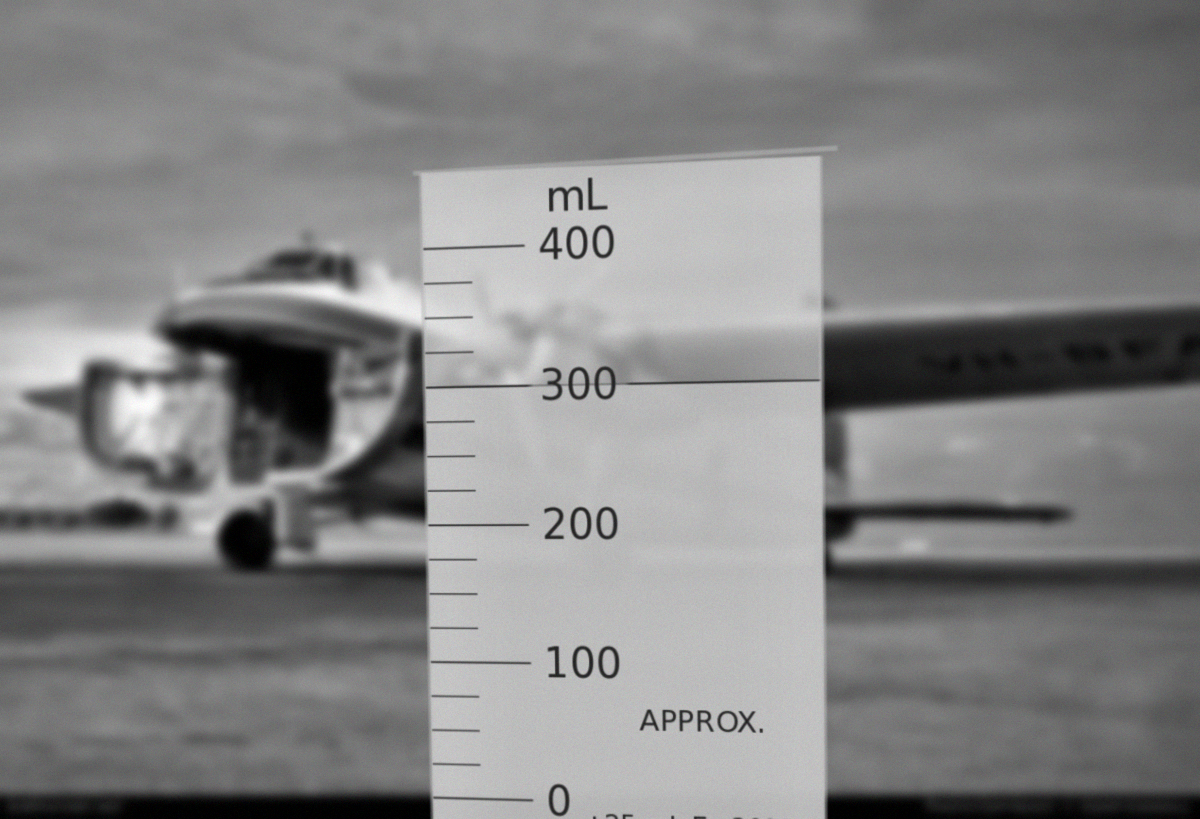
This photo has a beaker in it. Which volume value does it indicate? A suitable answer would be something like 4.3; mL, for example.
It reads 300; mL
